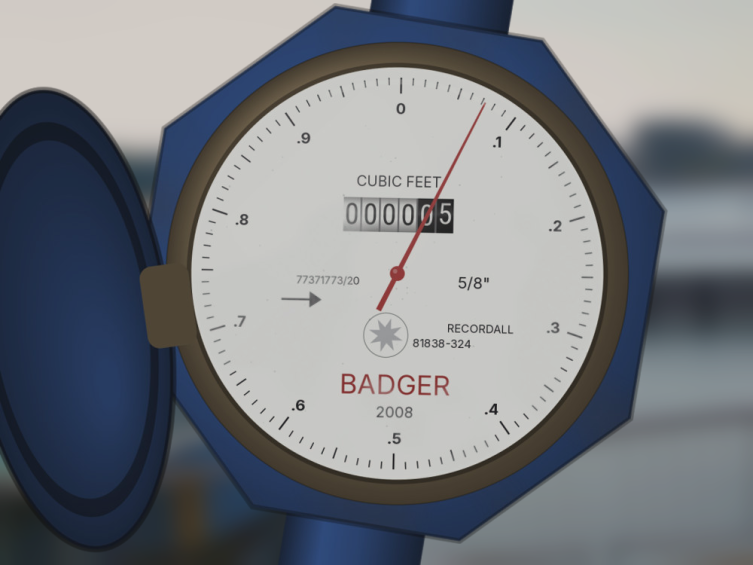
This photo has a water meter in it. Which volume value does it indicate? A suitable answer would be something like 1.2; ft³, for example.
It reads 5.07; ft³
